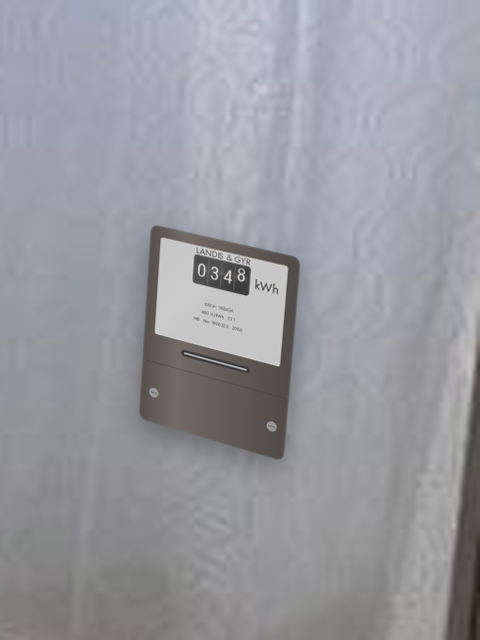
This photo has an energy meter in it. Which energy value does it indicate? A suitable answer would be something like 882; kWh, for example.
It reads 348; kWh
